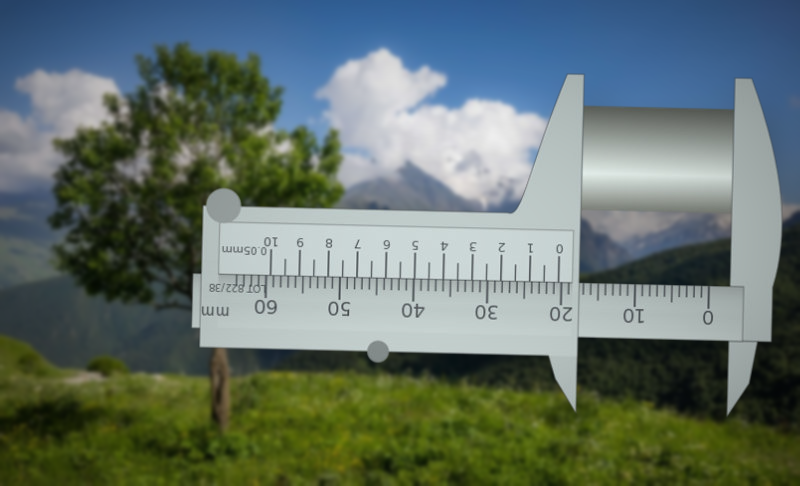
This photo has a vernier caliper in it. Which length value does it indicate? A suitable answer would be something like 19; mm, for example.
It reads 20.4; mm
